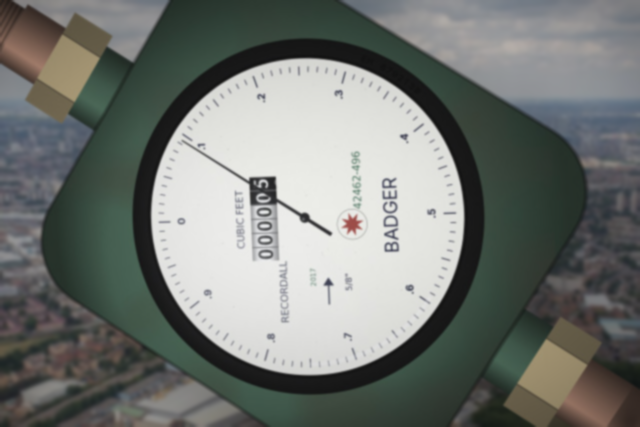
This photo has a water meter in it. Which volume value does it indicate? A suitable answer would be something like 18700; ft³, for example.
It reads 5.09; ft³
